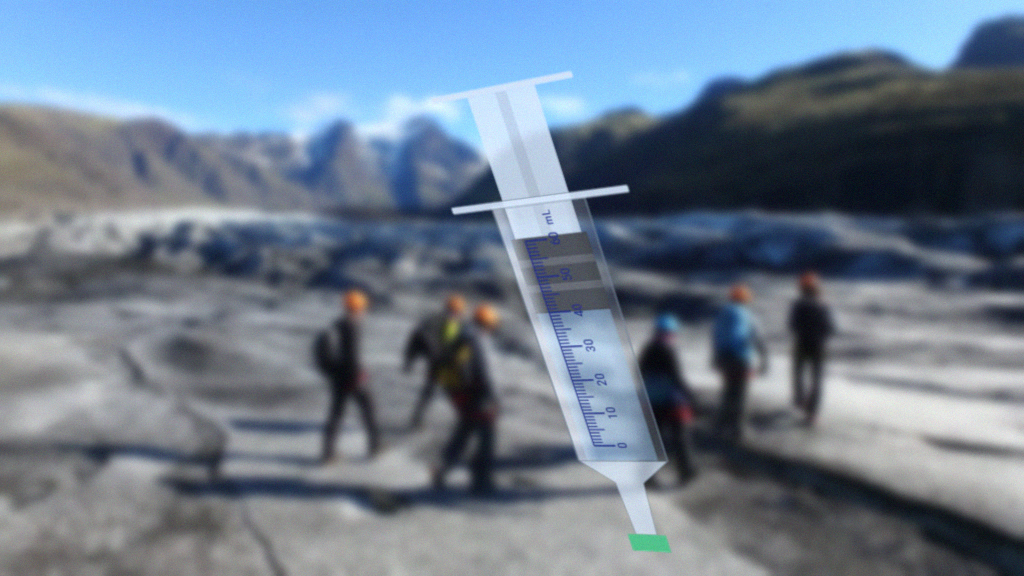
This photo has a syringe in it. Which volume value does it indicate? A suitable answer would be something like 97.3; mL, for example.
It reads 40; mL
